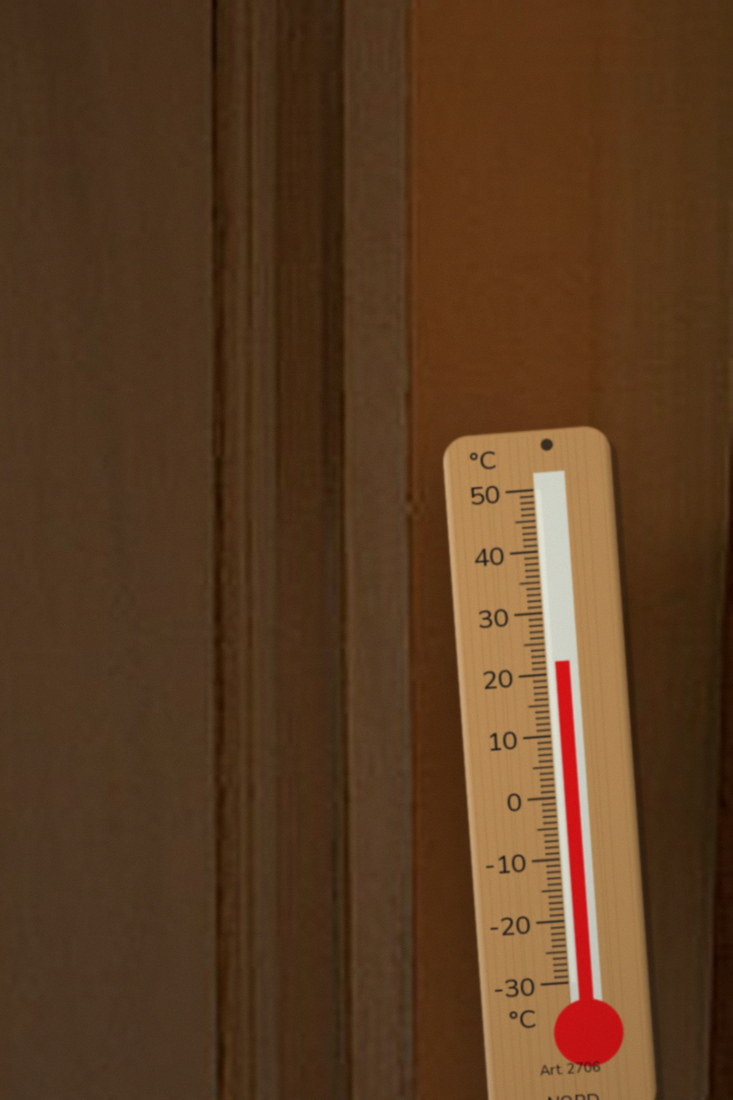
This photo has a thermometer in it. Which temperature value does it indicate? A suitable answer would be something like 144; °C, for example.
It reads 22; °C
